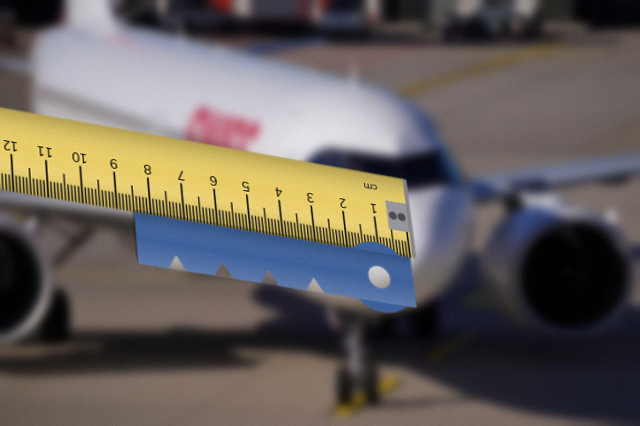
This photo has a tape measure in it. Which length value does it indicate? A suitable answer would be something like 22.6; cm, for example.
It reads 8.5; cm
